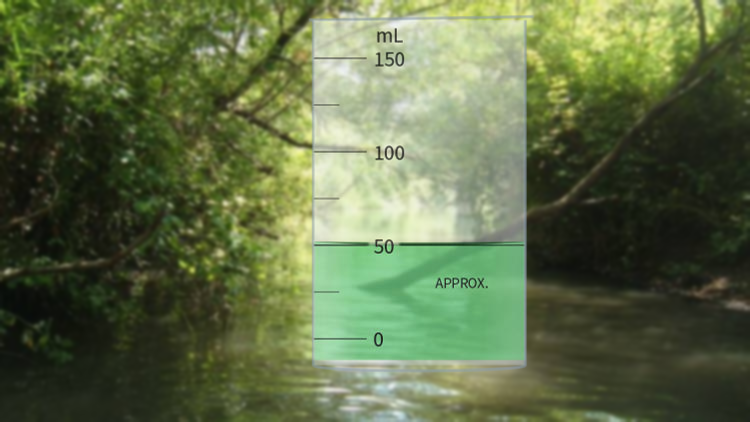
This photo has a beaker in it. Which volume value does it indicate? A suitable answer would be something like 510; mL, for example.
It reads 50; mL
